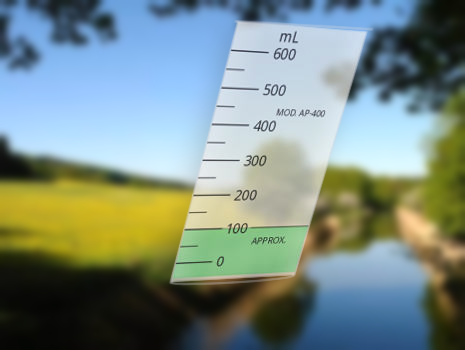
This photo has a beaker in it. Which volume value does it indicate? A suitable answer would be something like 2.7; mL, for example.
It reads 100; mL
